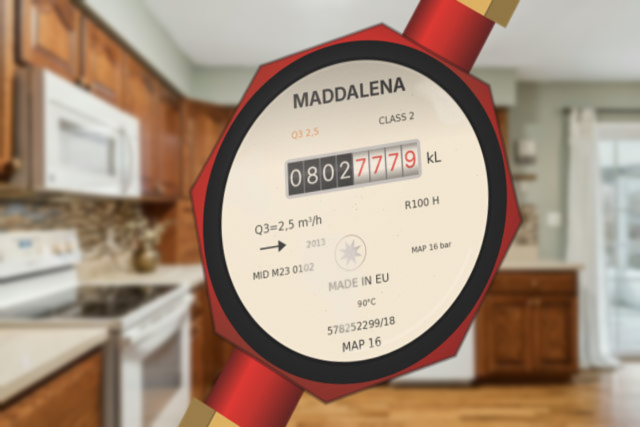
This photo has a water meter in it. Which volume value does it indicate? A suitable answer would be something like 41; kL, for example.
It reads 802.7779; kL
